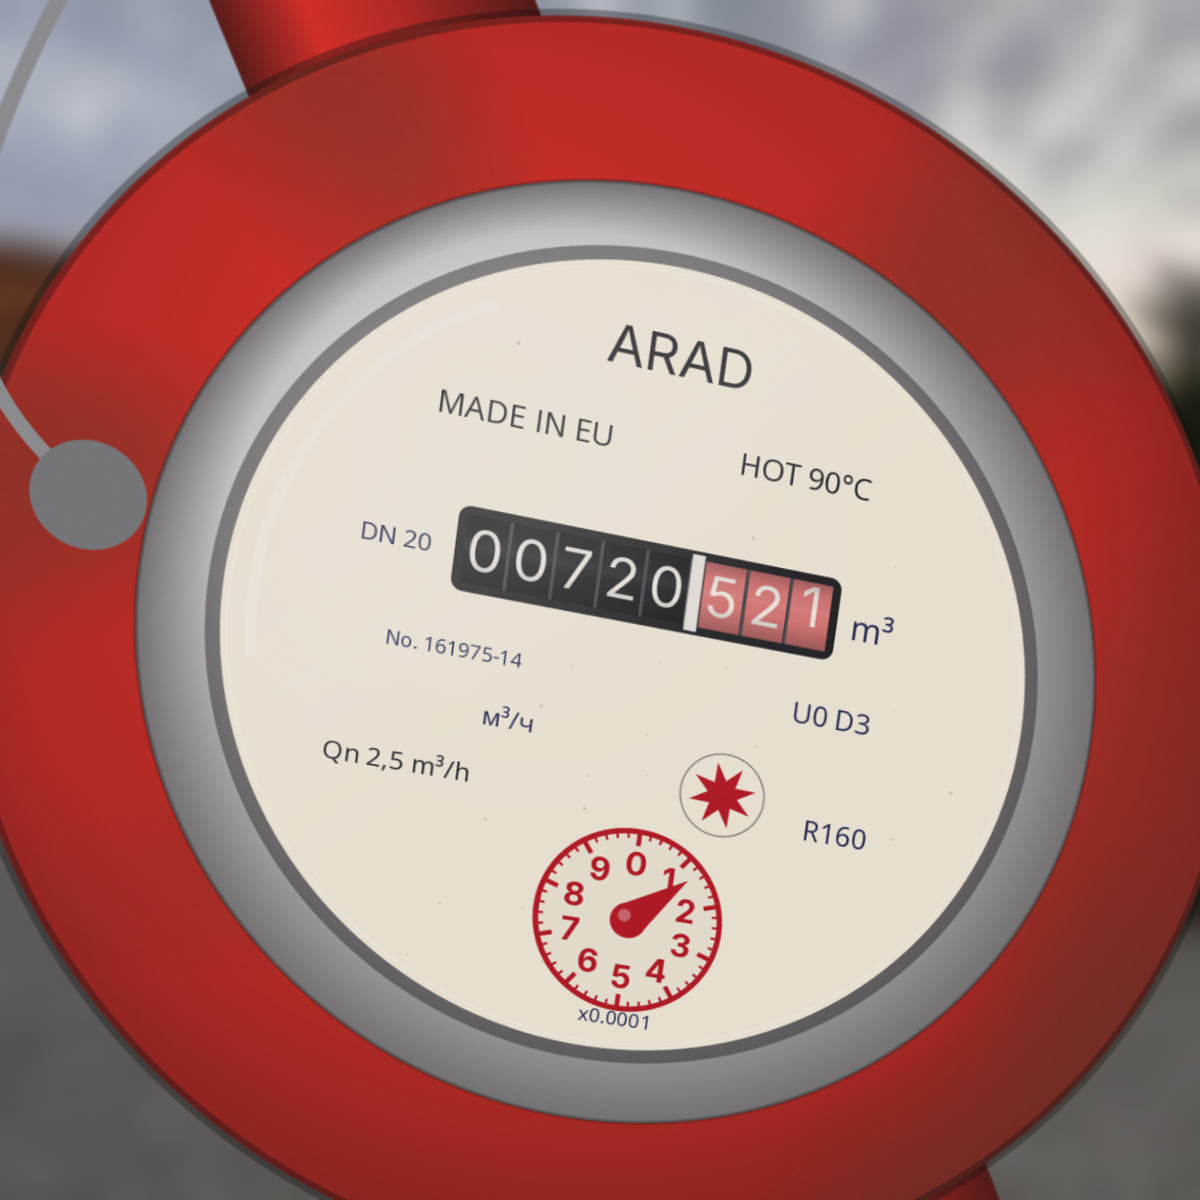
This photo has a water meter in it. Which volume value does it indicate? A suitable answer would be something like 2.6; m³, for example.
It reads 720.5211; m³
